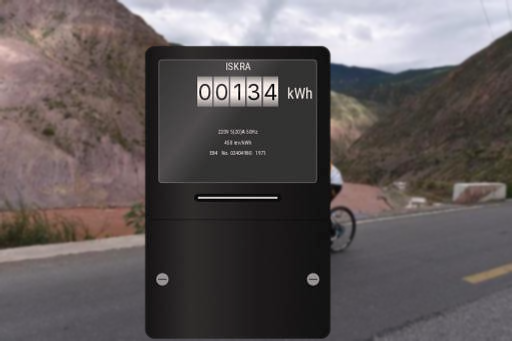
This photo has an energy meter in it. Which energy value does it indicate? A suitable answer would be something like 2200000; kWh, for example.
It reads 134; kWh
